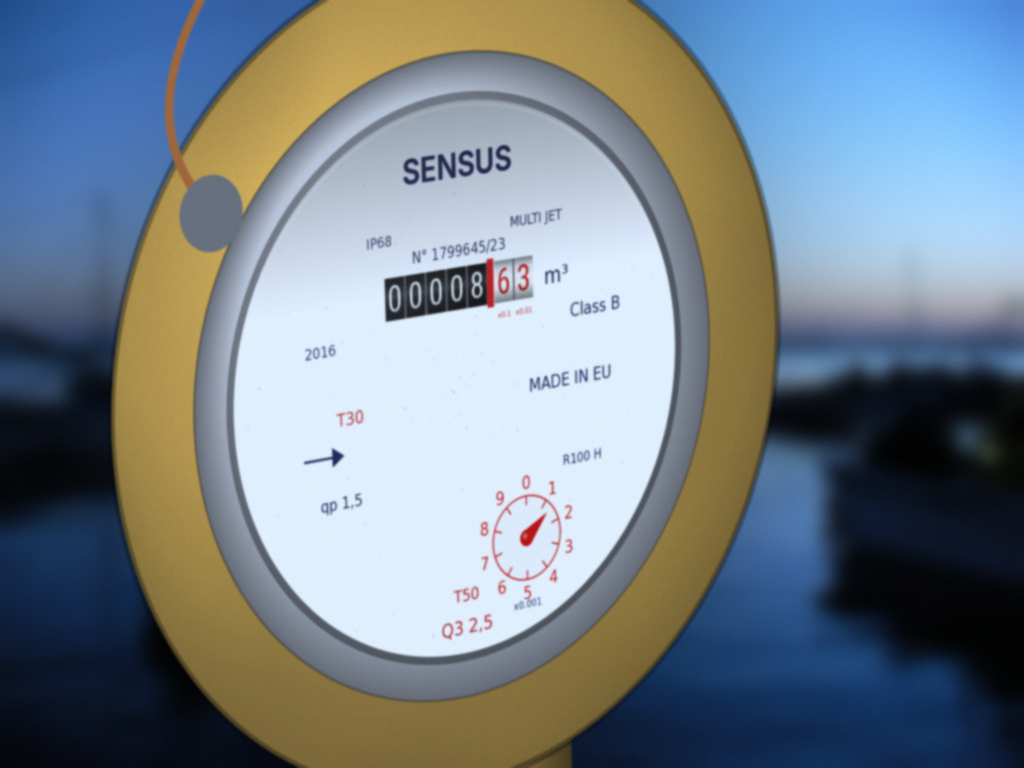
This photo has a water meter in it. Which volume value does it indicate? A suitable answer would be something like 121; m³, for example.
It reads 8.631; m³
